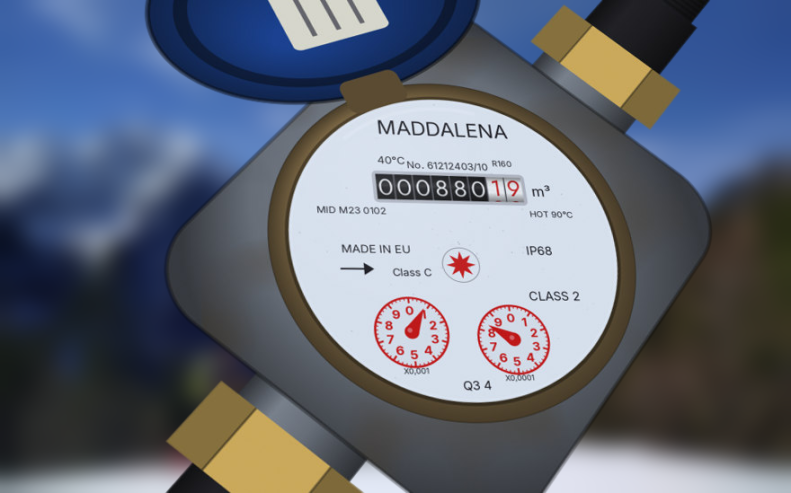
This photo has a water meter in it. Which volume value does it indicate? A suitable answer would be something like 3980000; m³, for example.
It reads 880.1908; m³
